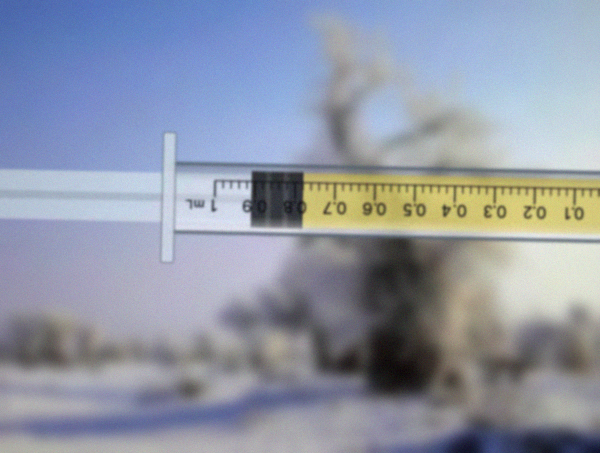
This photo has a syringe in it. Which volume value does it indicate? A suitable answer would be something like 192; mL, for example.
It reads 0.78; mL
